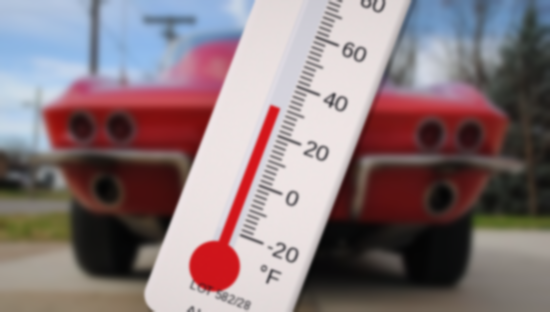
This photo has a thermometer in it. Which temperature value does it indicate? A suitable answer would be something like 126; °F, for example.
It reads 30; °F
